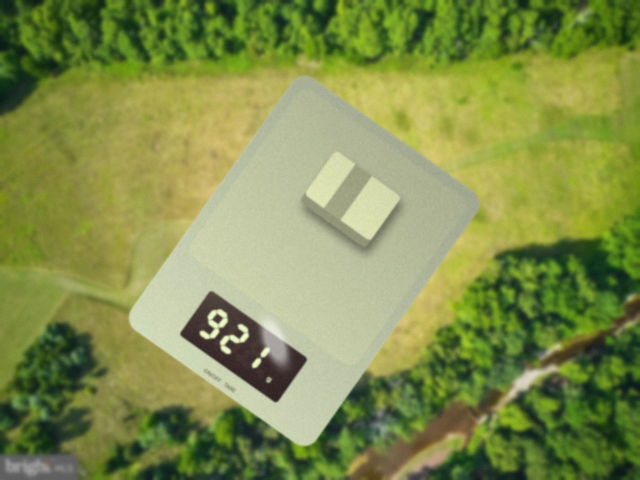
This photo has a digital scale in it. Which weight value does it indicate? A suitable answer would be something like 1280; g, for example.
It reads 921; g
